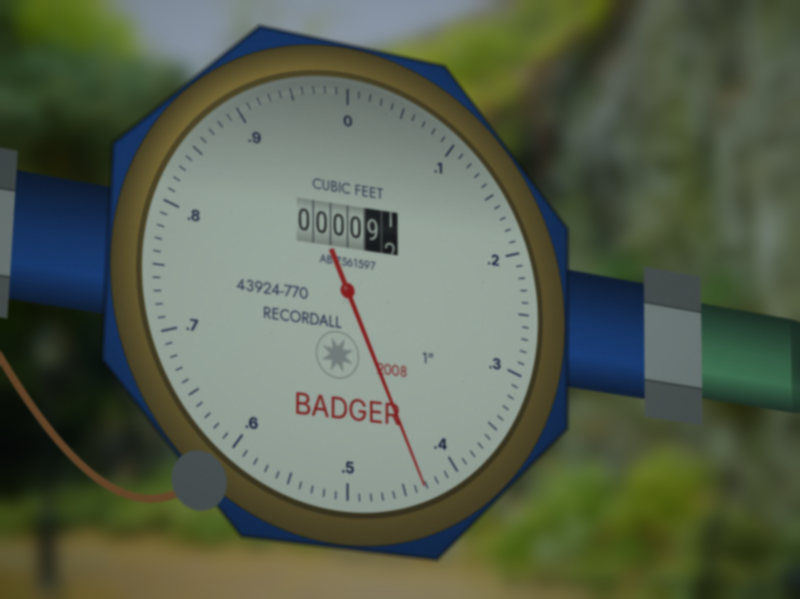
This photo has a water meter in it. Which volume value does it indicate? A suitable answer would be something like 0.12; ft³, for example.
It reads 91.43; ft³
